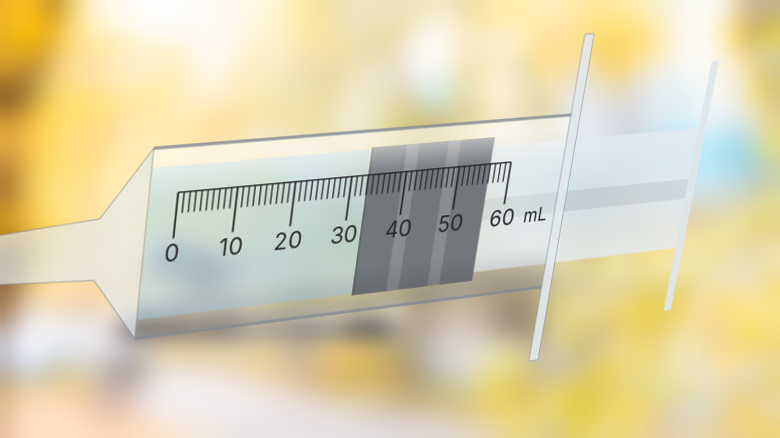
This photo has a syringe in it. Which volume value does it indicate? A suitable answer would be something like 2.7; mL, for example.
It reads 33; mL
